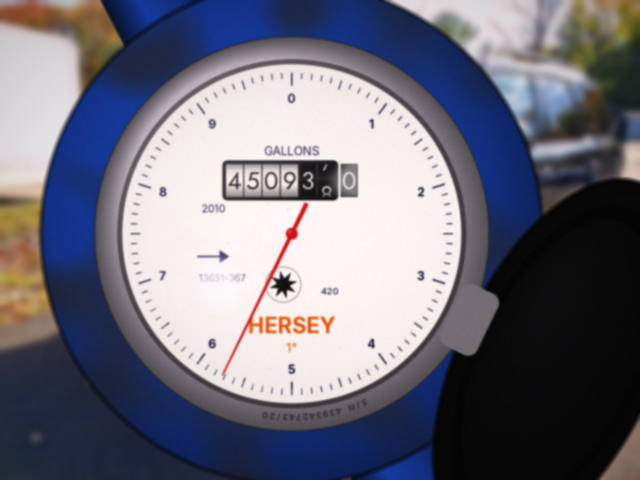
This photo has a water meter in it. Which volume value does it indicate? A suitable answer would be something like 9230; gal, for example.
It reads 4509375.7; gal
